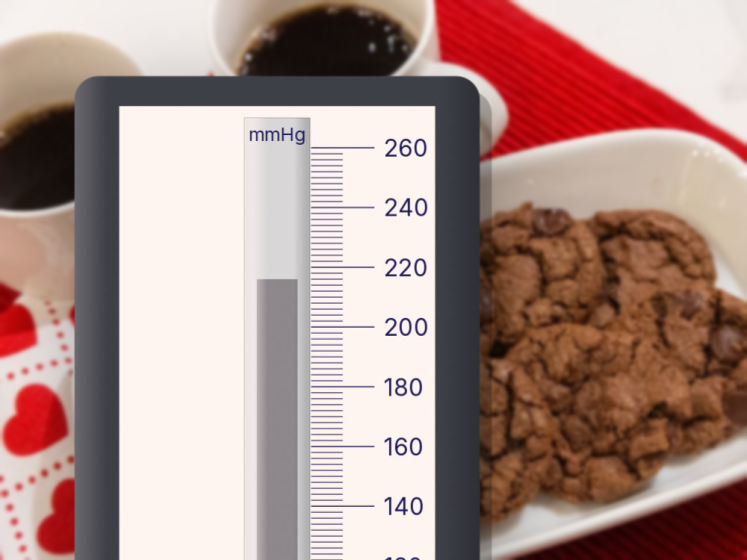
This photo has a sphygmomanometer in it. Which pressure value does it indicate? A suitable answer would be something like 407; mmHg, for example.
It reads 216; mmHg
